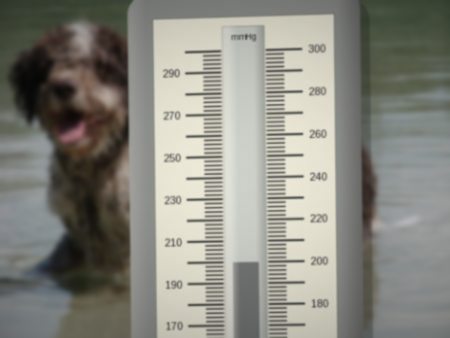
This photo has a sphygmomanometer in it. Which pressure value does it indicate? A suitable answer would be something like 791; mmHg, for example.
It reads 200; mmHg
